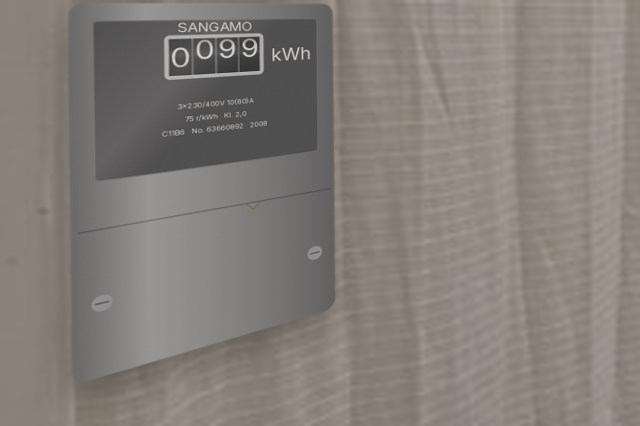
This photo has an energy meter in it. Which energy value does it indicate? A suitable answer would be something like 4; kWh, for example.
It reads 99; kWh
